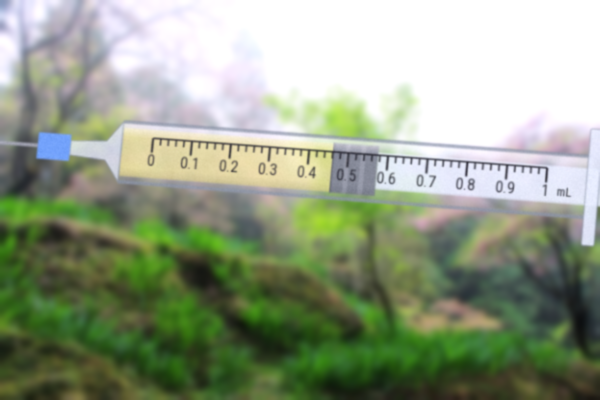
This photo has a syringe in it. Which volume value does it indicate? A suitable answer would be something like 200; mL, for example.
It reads 0.46; mL
